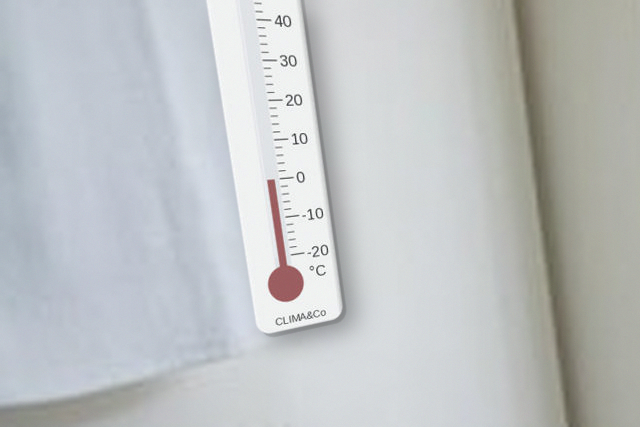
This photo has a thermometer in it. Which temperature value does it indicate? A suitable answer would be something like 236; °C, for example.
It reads 0; °C
